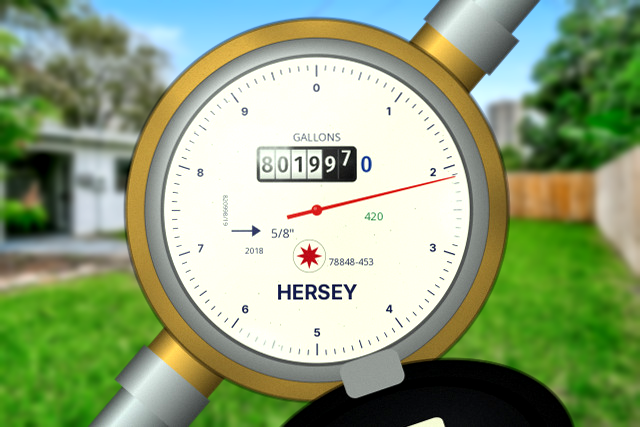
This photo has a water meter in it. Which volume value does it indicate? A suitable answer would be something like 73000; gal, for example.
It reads 8019972.1; gal
